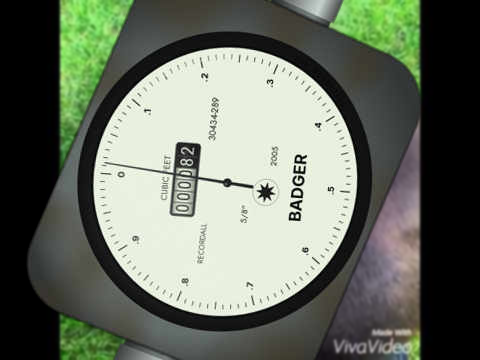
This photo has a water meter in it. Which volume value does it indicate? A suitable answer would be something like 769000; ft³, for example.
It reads 82.01; ft³
